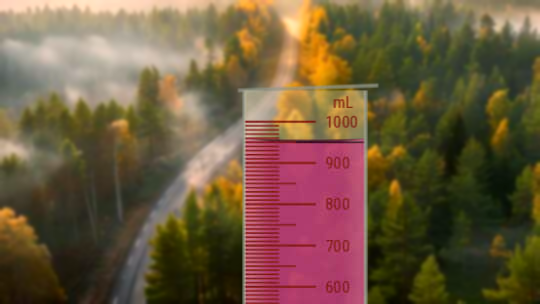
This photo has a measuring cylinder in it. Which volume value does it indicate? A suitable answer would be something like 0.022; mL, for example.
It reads 950; mL
